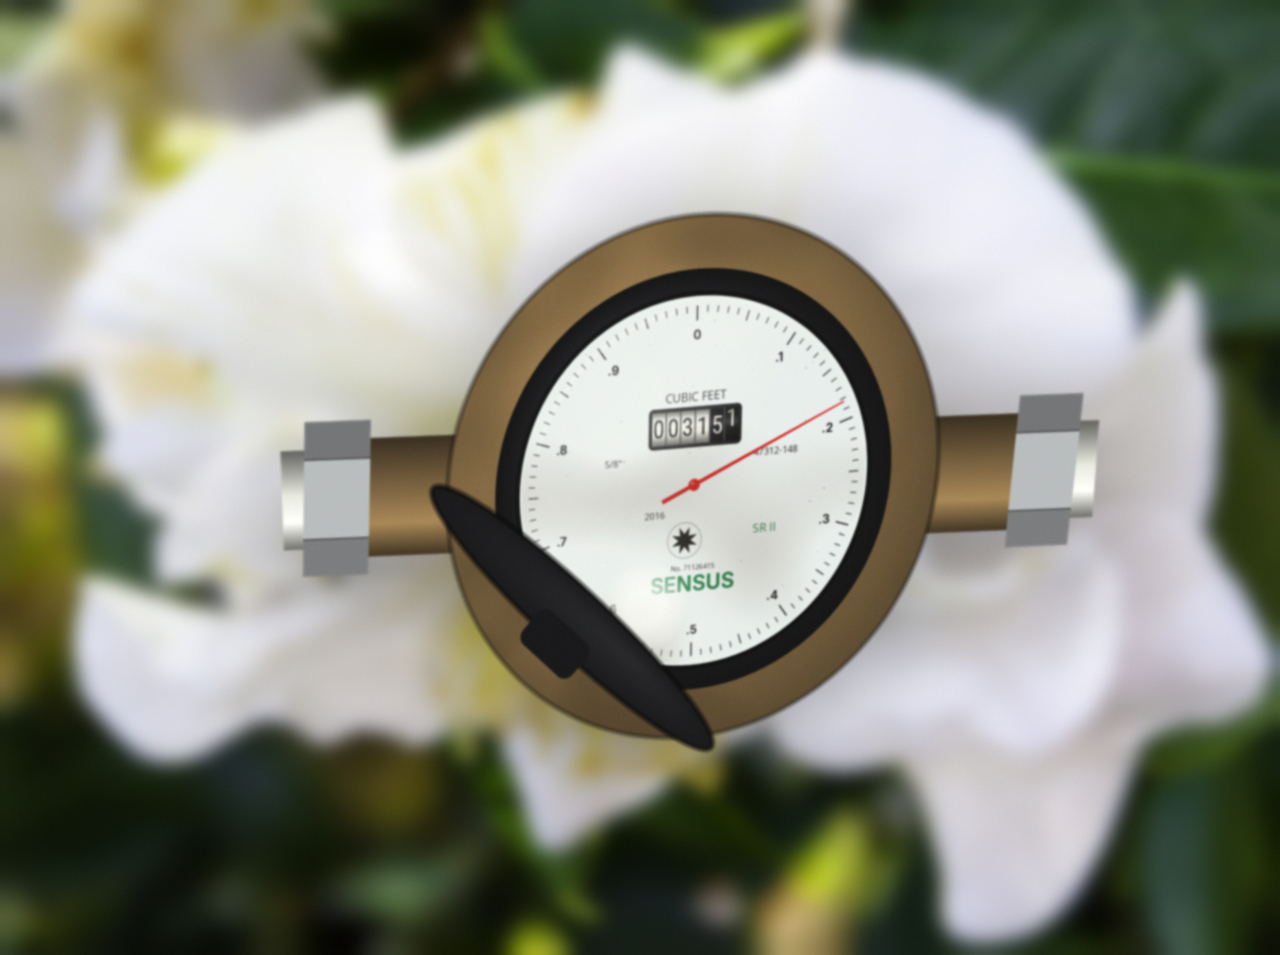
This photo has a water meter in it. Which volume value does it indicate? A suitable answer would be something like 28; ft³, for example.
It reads 3151.18; ft³
